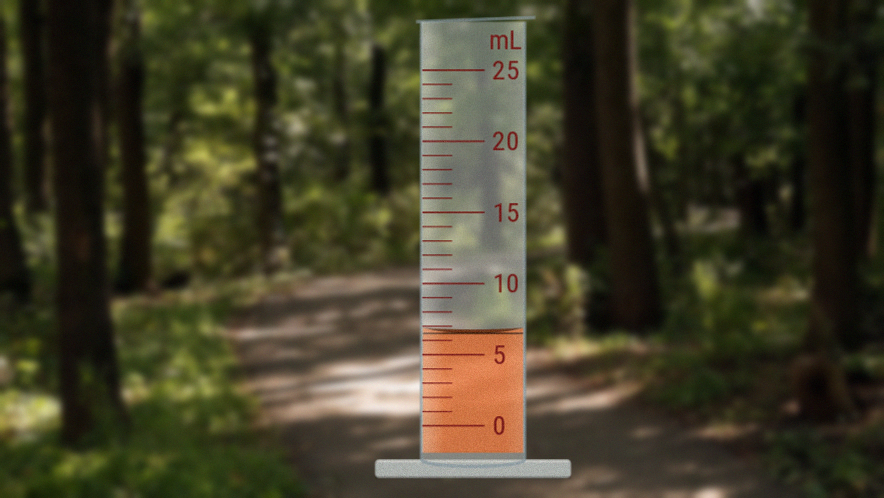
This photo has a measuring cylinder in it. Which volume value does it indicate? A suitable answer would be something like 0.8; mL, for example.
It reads 6.5; mL
